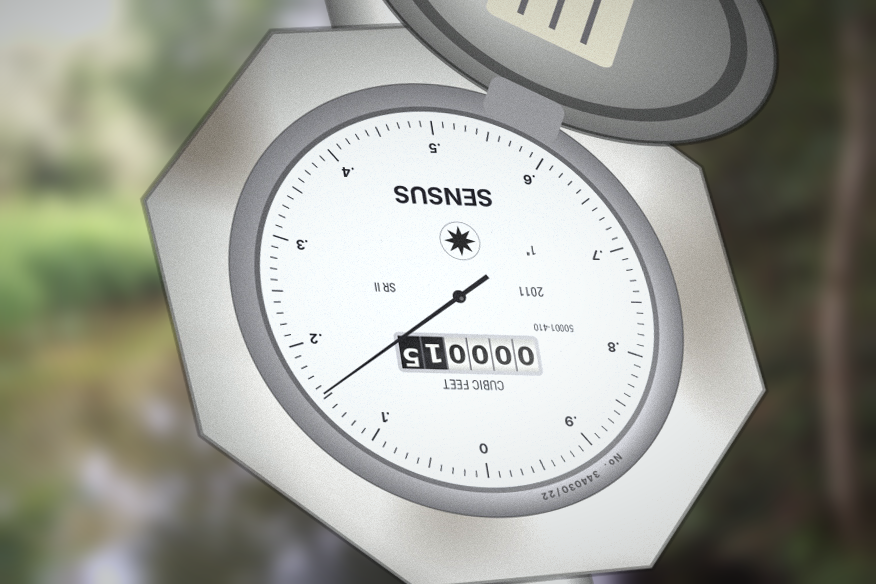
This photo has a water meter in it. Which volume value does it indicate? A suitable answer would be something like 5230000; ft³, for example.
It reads 15.15; ft³
